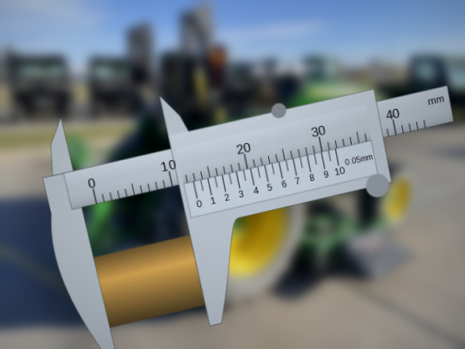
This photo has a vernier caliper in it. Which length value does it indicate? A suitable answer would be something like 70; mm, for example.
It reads 12.8; mm
